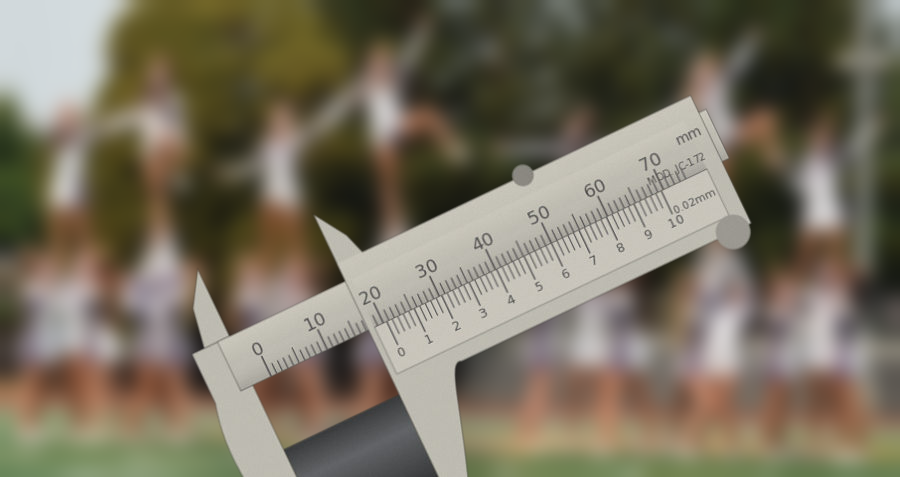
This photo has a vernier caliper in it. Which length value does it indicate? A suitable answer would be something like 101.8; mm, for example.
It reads 20.6; mm
